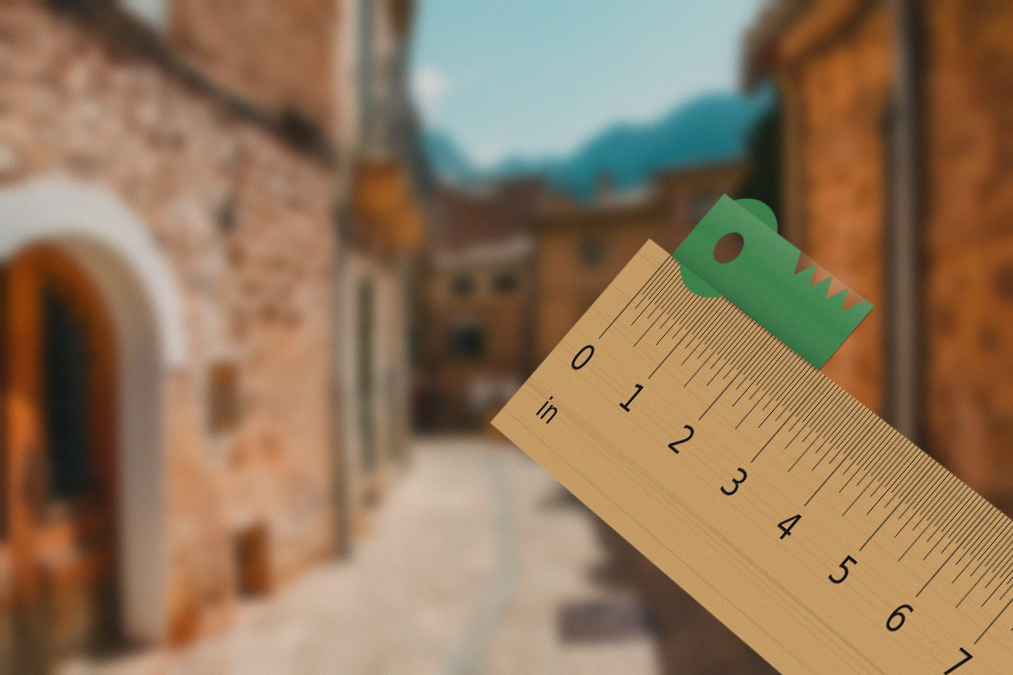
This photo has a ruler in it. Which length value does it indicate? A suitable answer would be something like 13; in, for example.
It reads 2.875; in
